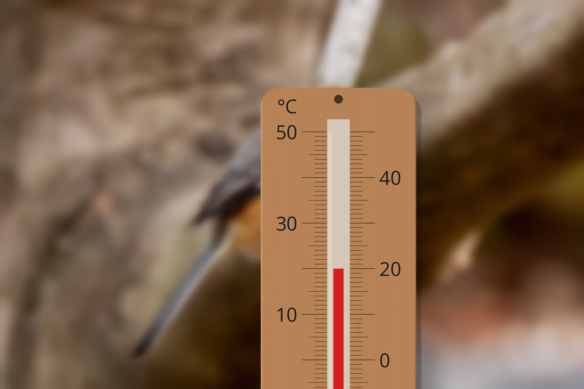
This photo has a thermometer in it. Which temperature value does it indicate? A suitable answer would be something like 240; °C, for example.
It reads 20; °C
